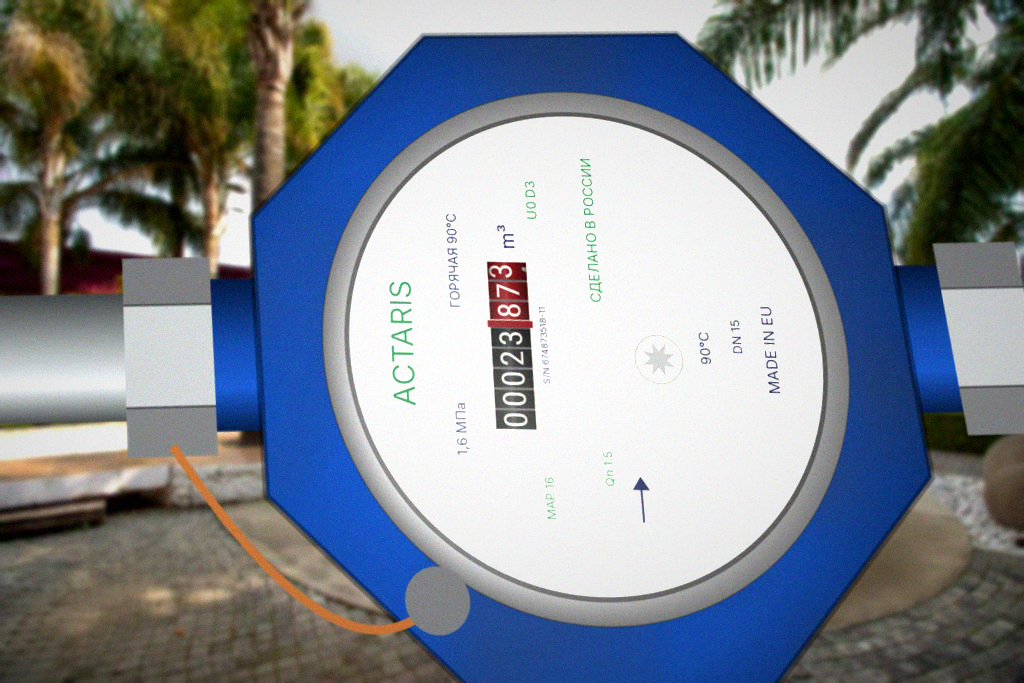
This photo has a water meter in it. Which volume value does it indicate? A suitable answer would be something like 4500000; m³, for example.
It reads 23.873; m³
